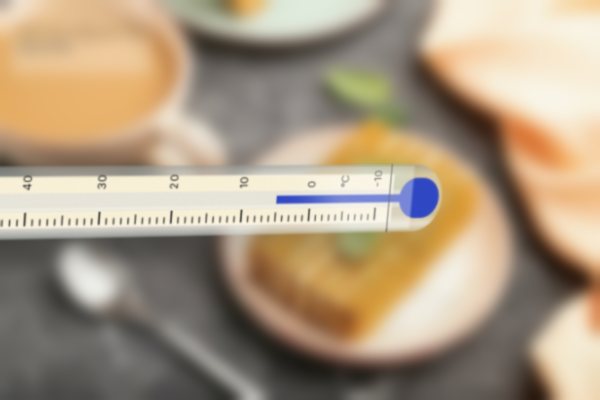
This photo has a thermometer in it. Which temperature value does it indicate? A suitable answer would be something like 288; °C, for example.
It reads 5; °C
